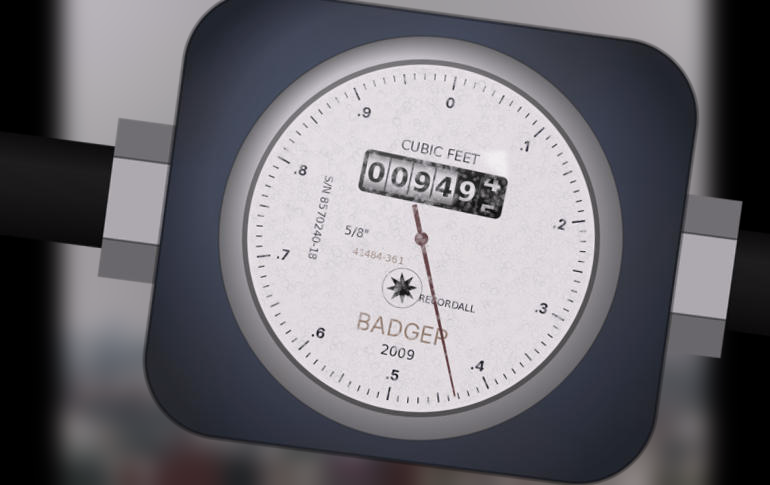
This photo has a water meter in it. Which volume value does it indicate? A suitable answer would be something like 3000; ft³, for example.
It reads 9494.43; ft³
